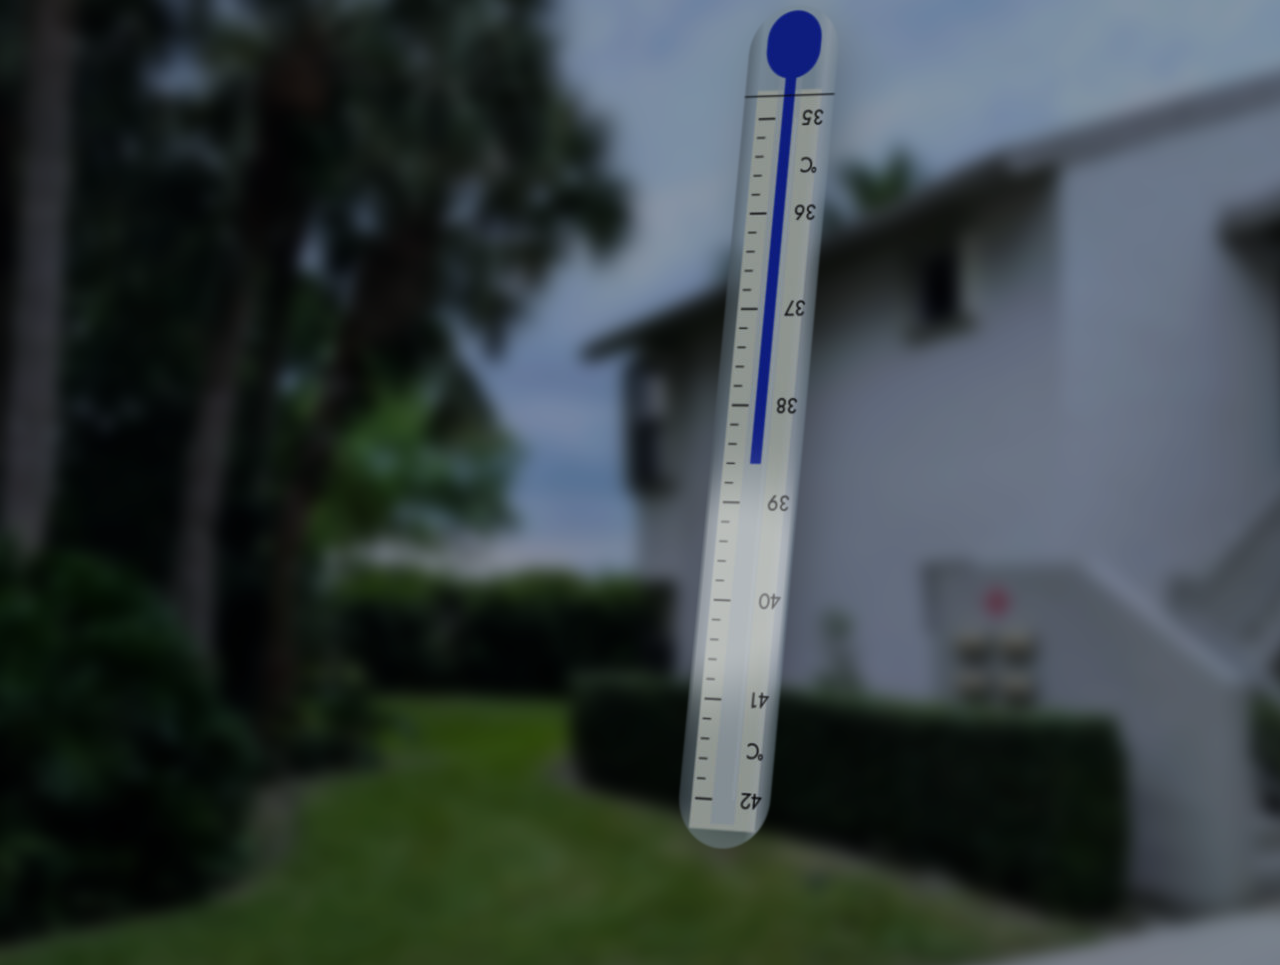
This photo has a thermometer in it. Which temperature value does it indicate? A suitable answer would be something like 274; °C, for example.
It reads 38.6; °C
